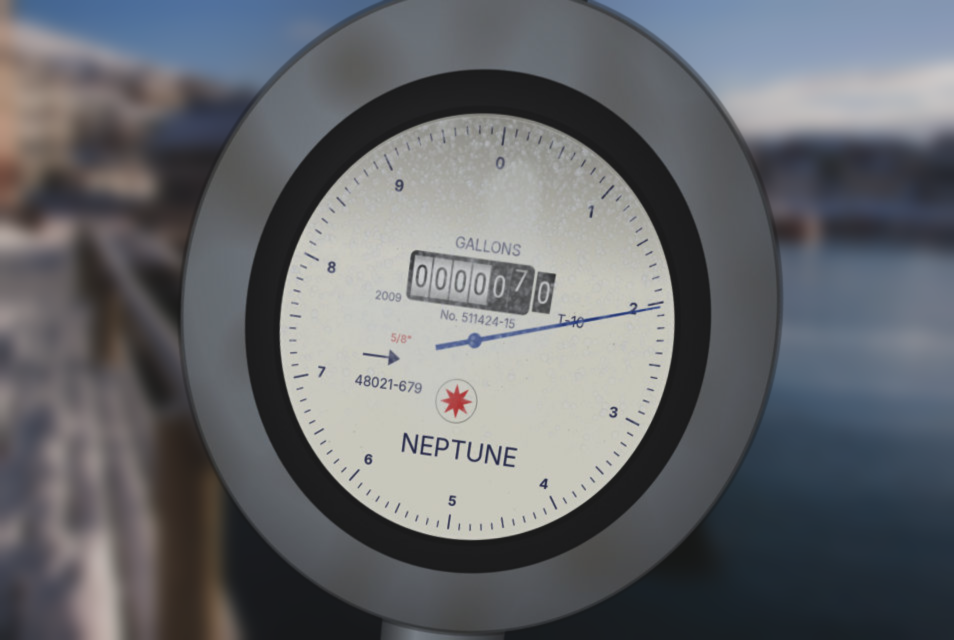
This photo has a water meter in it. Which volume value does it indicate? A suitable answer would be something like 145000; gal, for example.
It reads 72.0; gal
